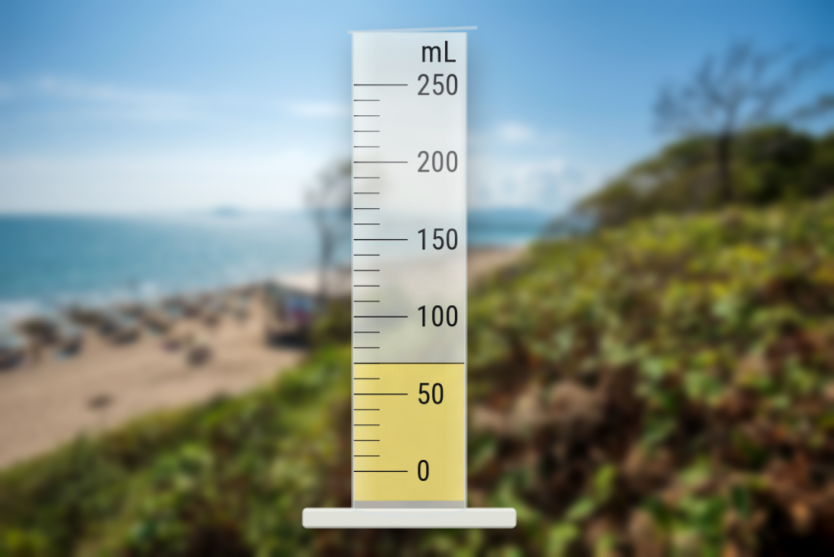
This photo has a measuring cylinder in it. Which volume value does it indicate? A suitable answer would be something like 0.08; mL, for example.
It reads 70; mL
